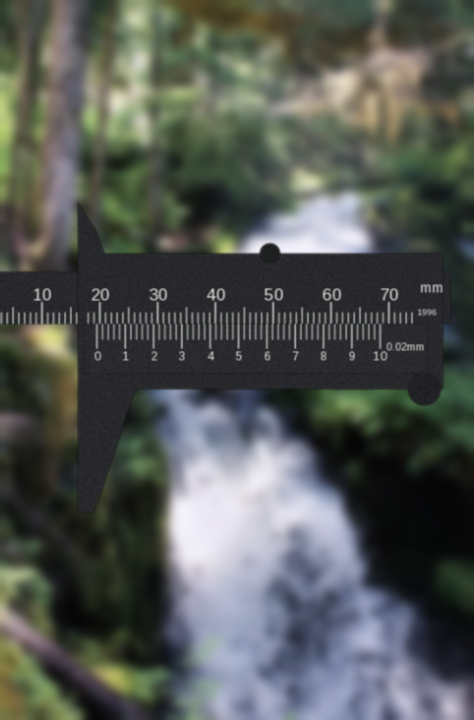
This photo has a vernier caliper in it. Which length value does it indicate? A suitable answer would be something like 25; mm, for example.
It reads 19.5; mm
